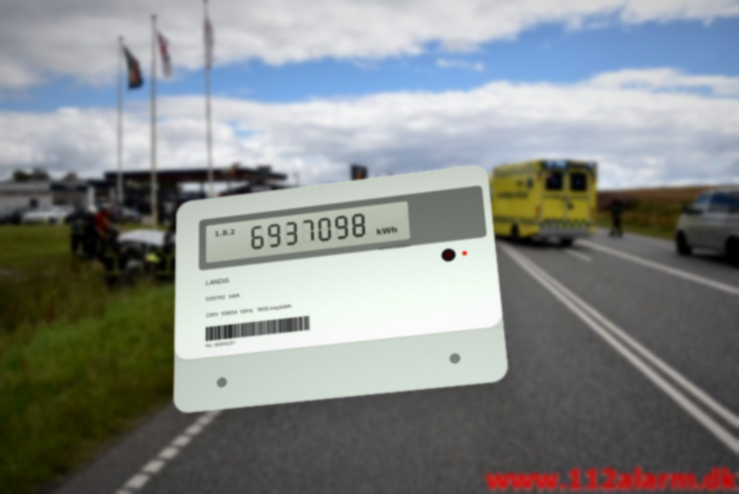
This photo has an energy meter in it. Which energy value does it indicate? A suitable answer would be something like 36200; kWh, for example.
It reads 6937098; kWh
